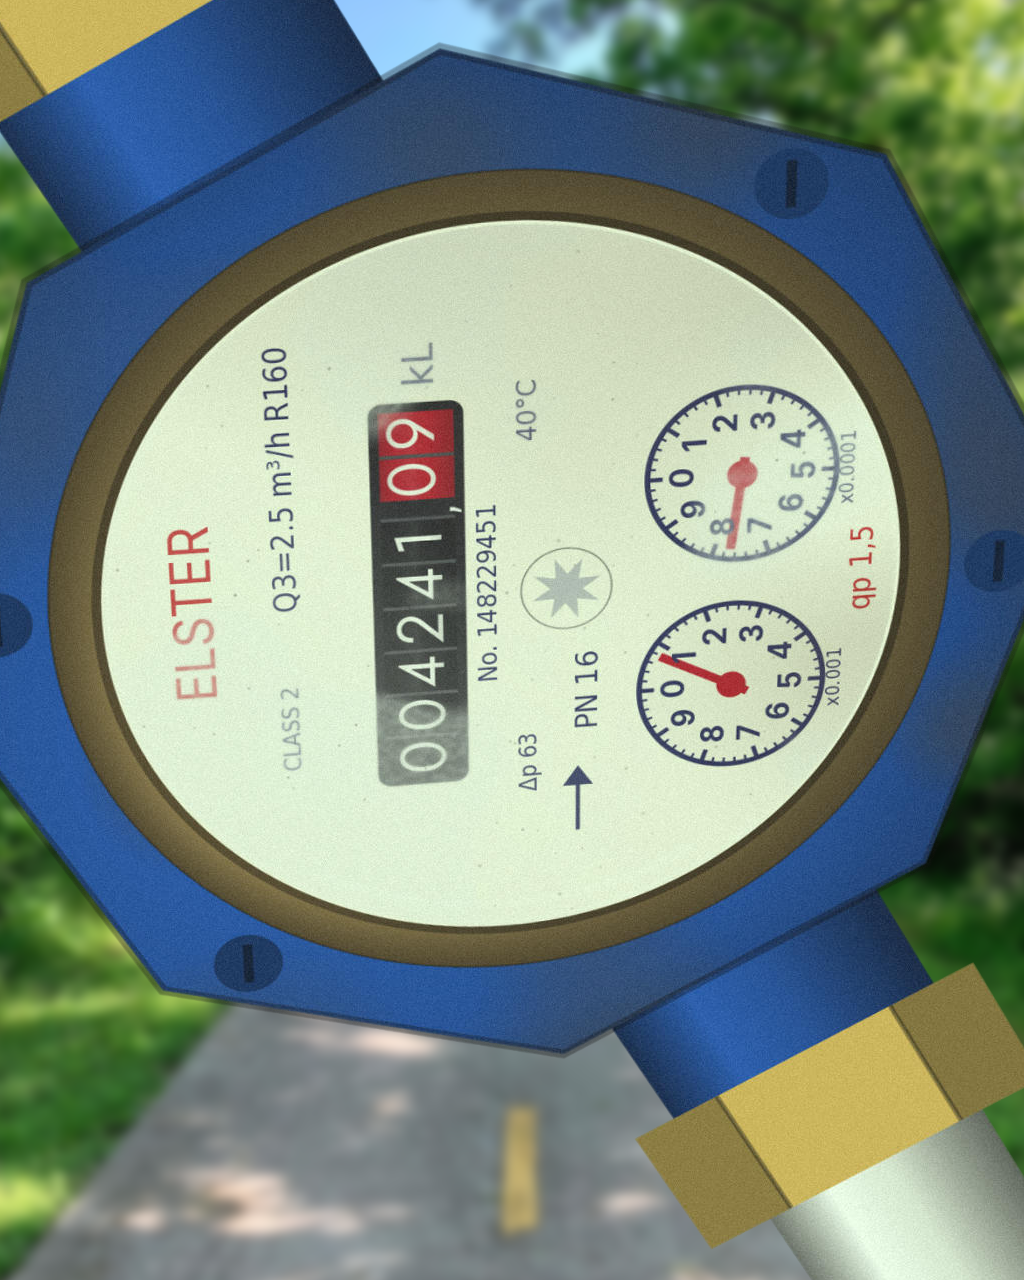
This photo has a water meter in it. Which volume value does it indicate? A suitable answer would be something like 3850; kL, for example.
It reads 4241.0907; kL
